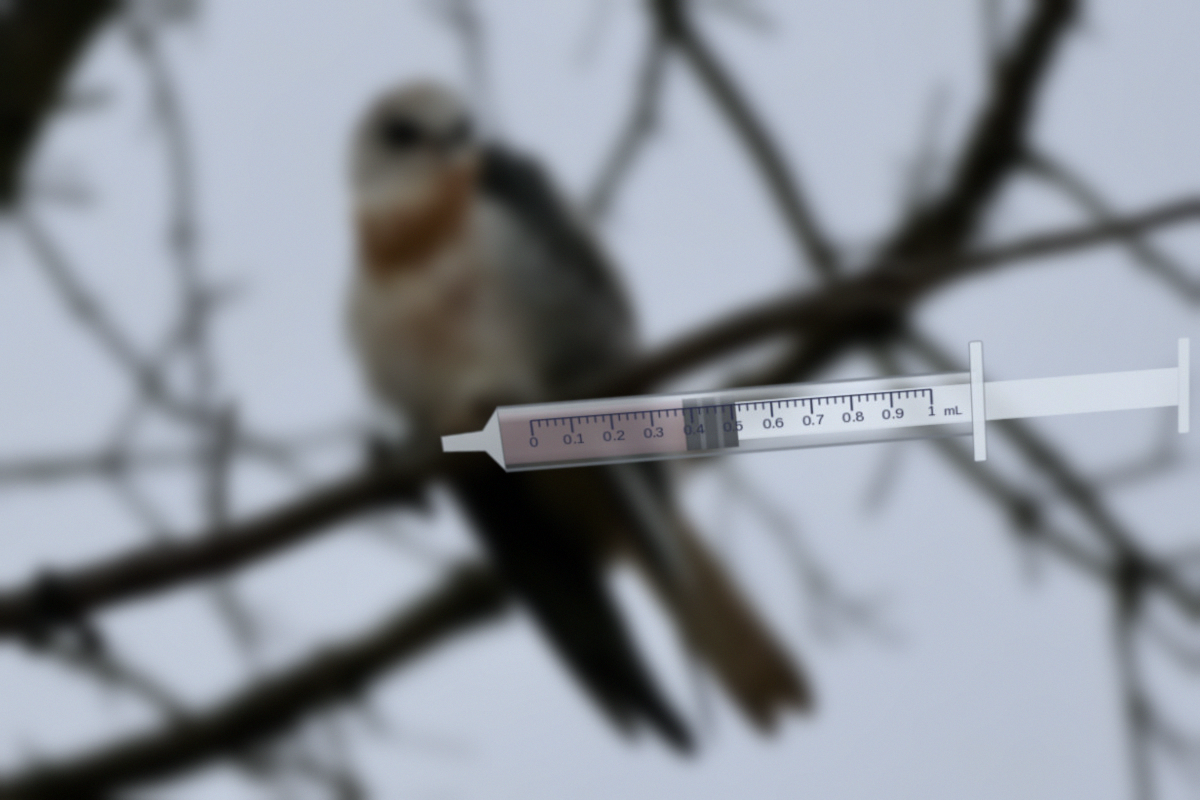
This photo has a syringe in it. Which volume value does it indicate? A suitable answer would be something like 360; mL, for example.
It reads 0.38; mL
